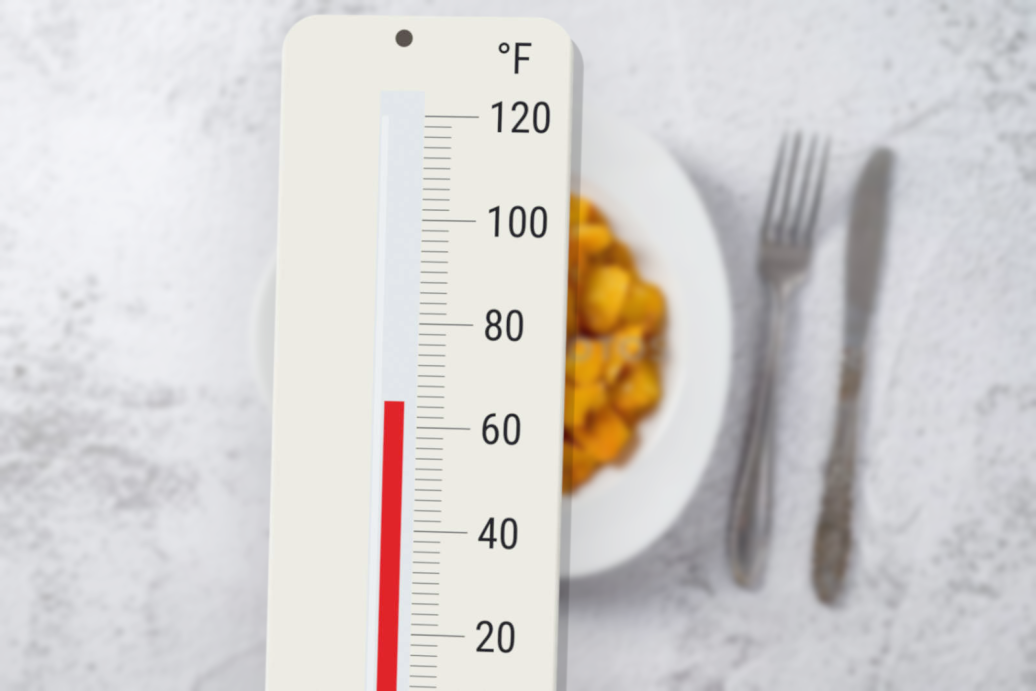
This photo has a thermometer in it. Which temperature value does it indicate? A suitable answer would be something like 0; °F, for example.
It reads 65; °F
